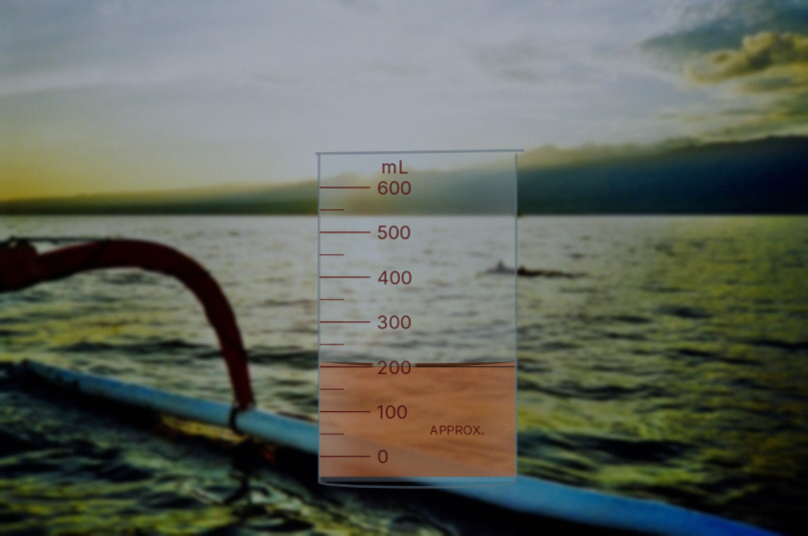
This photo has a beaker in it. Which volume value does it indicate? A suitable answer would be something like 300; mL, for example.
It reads 200; mL
